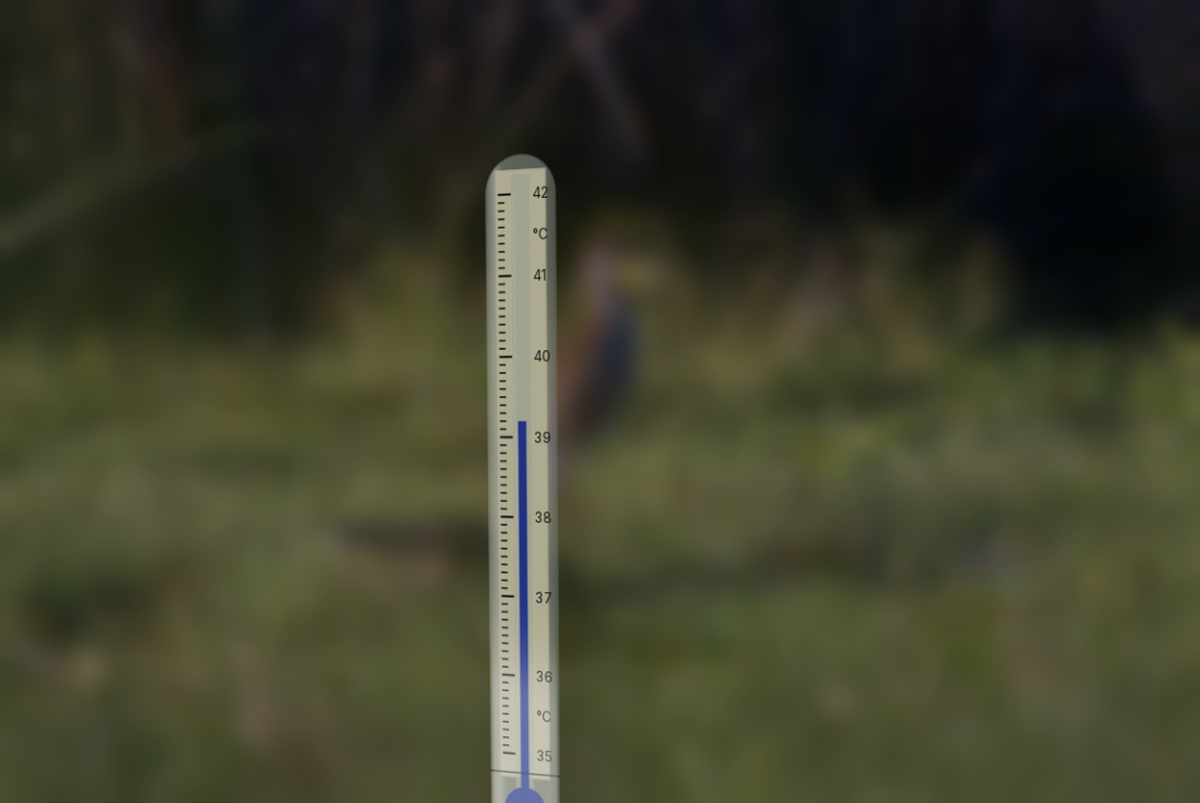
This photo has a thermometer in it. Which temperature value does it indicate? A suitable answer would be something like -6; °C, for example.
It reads 39.2; °C
